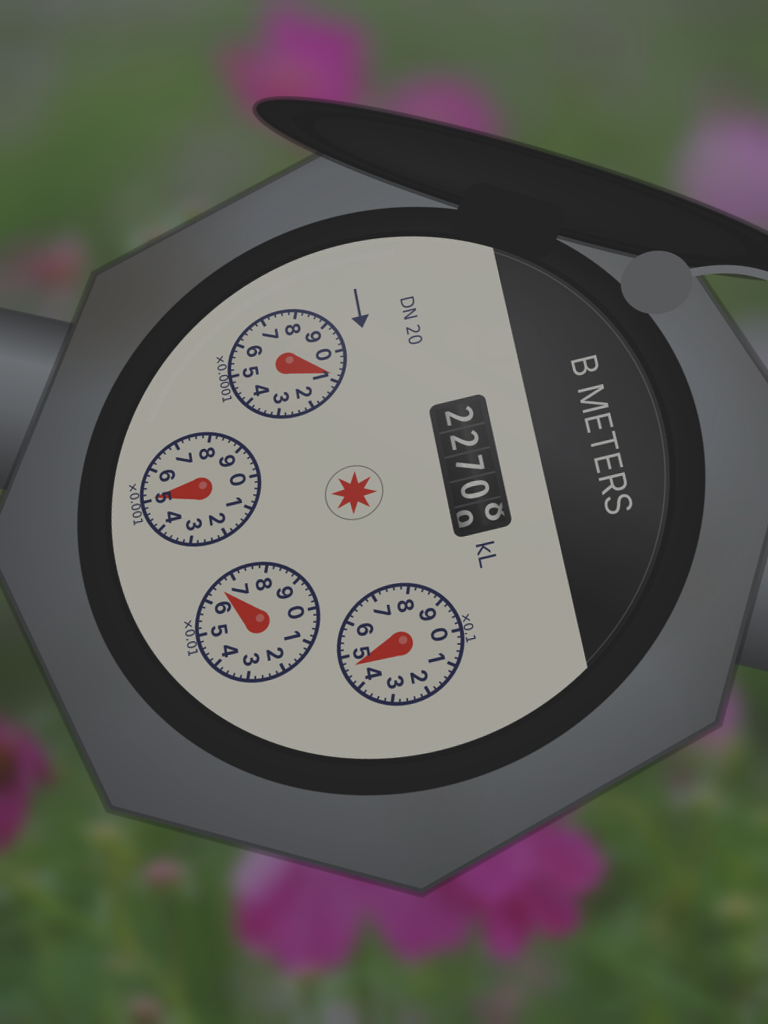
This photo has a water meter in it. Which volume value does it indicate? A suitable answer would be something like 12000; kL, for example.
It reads 22708.4650; kL
